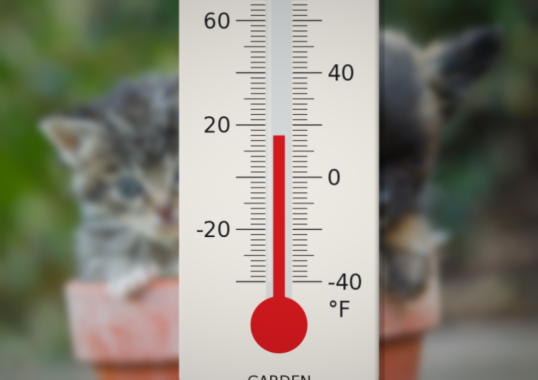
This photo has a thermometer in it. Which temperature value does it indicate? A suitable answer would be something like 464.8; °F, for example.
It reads 16; °F
